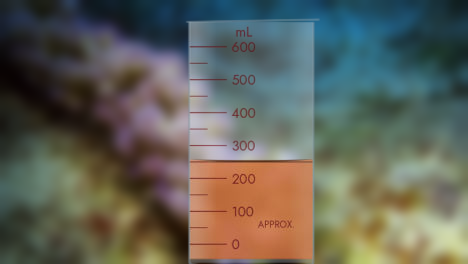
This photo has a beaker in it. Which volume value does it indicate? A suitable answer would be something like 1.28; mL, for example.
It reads 250; mL
